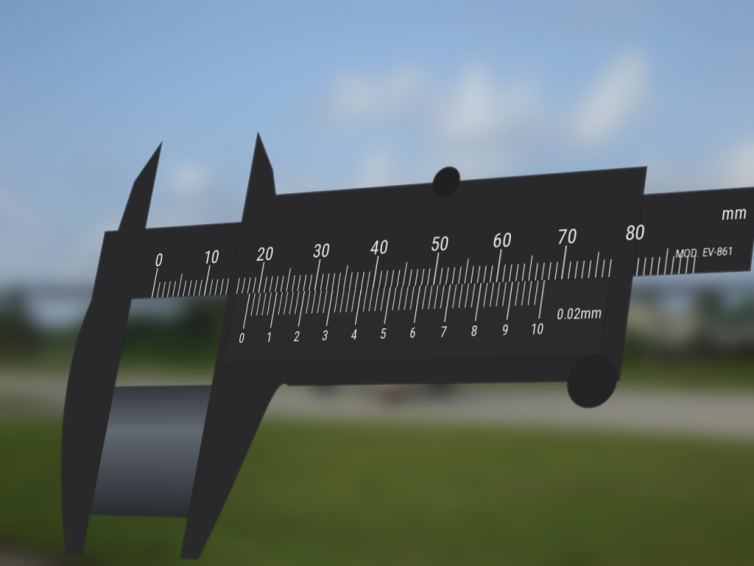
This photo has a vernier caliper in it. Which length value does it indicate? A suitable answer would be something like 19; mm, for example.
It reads 18.4; mm
